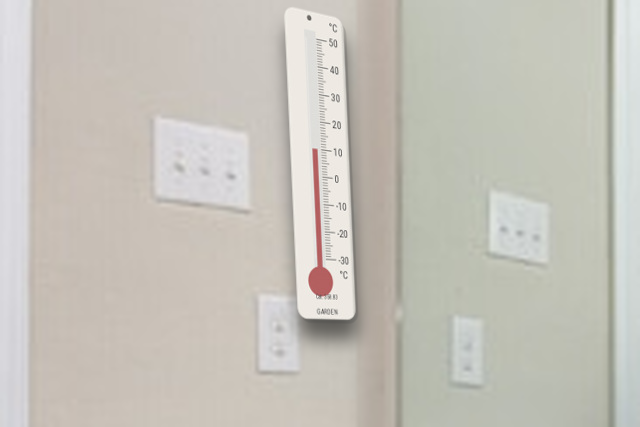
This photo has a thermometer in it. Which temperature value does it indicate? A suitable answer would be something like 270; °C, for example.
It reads 10; °C
